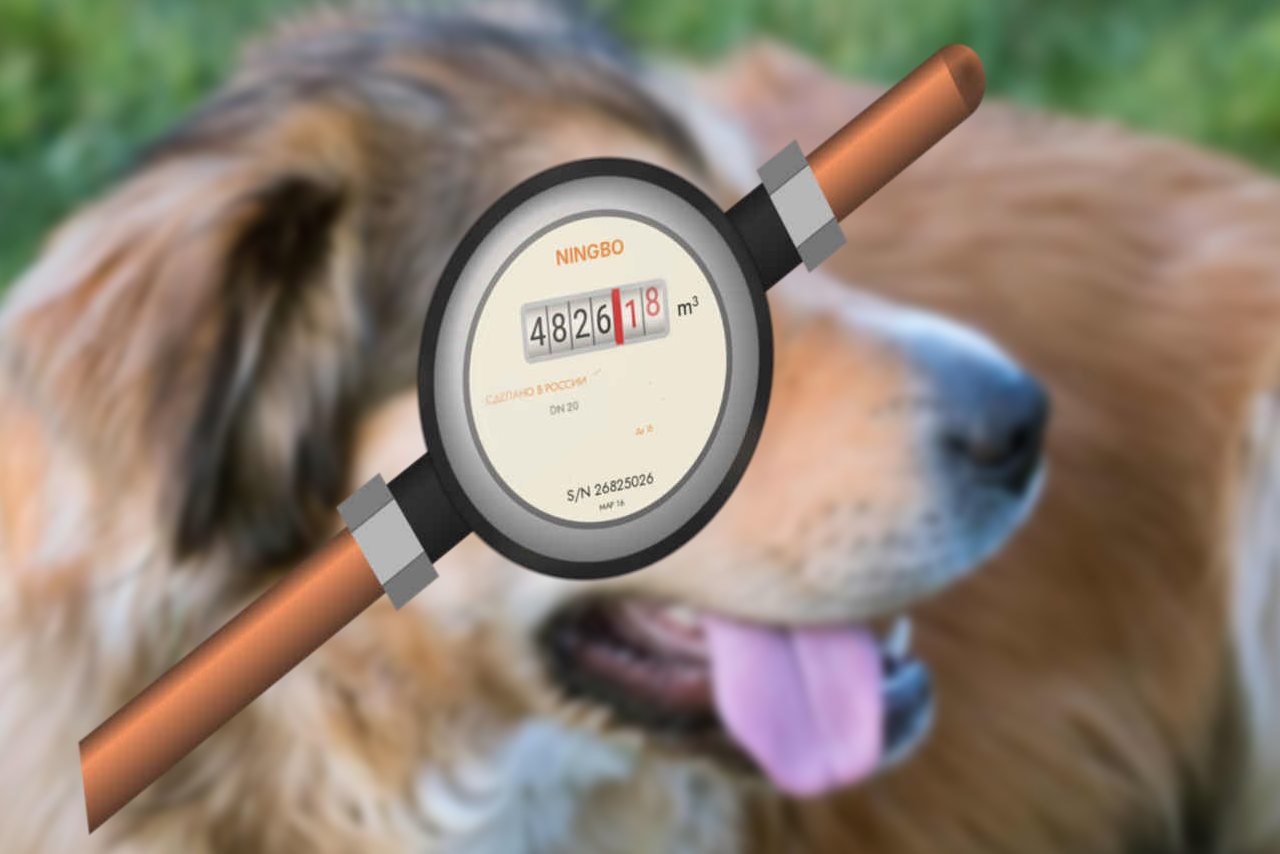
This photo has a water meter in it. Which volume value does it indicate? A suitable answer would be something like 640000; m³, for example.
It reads 4826.18; m³
